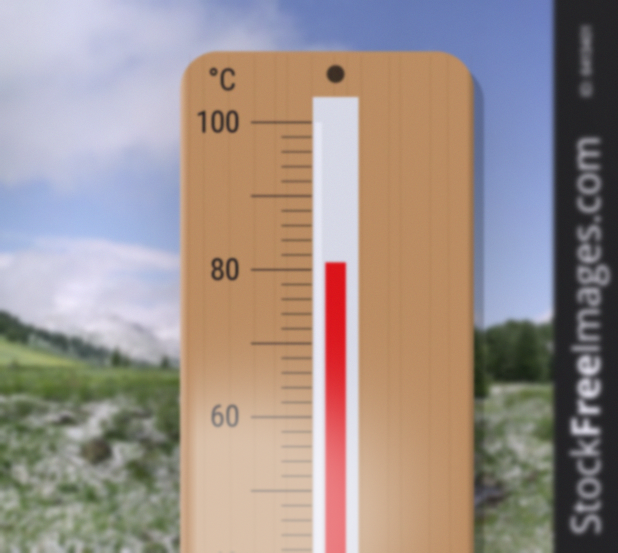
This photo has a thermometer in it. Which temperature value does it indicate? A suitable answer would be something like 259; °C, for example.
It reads 81; °C
